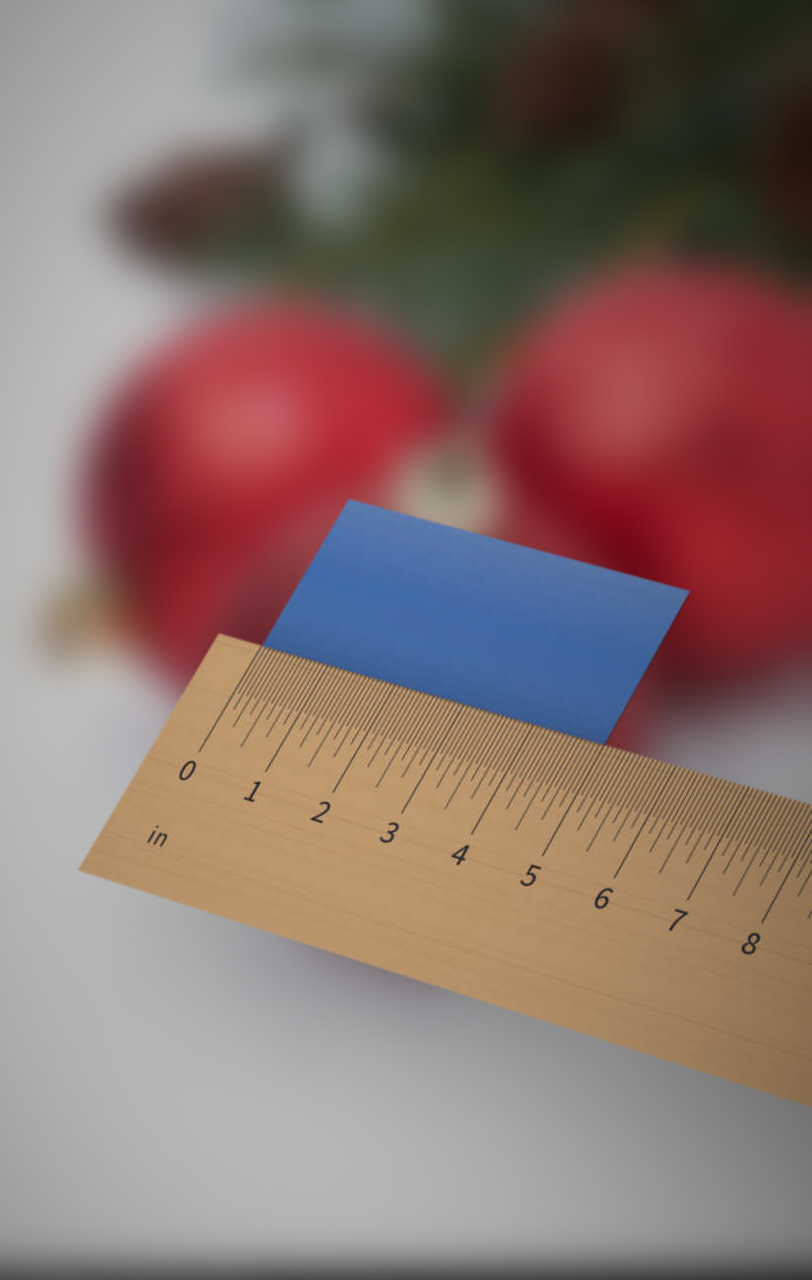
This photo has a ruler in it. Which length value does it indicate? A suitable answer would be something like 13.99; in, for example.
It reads 5; in
